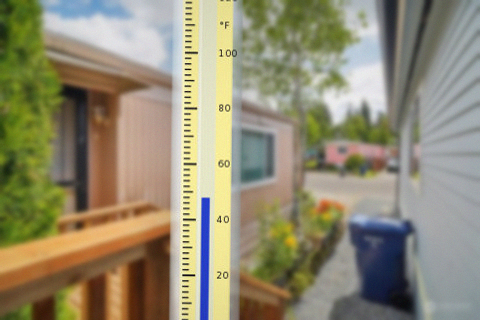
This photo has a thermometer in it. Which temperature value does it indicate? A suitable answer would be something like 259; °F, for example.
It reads 48; °F
